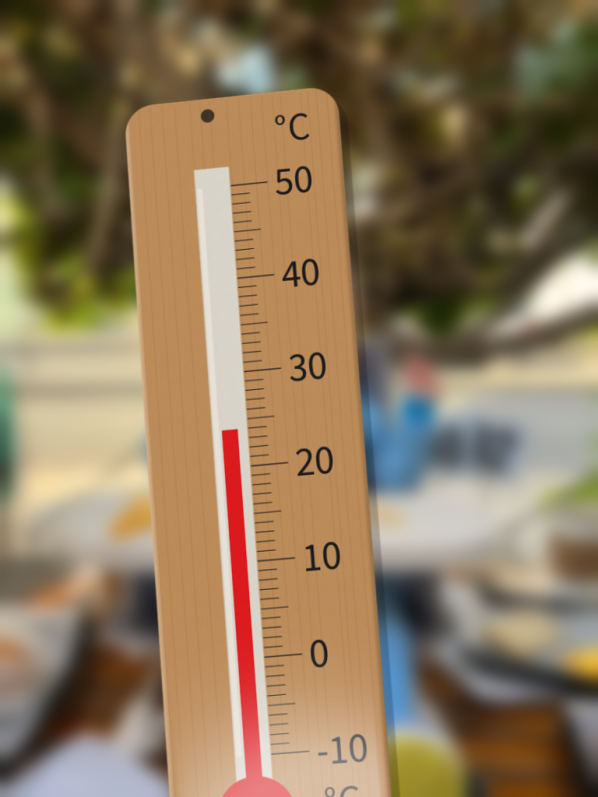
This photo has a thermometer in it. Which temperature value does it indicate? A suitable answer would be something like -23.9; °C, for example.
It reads 24; °C
